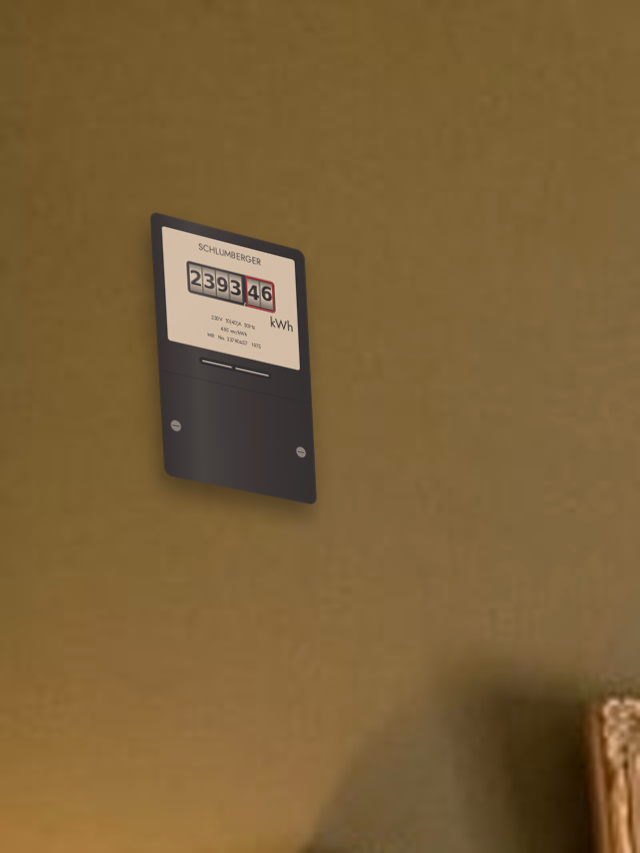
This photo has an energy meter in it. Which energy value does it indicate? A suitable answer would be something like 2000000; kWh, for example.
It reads 2393.46; kWh
